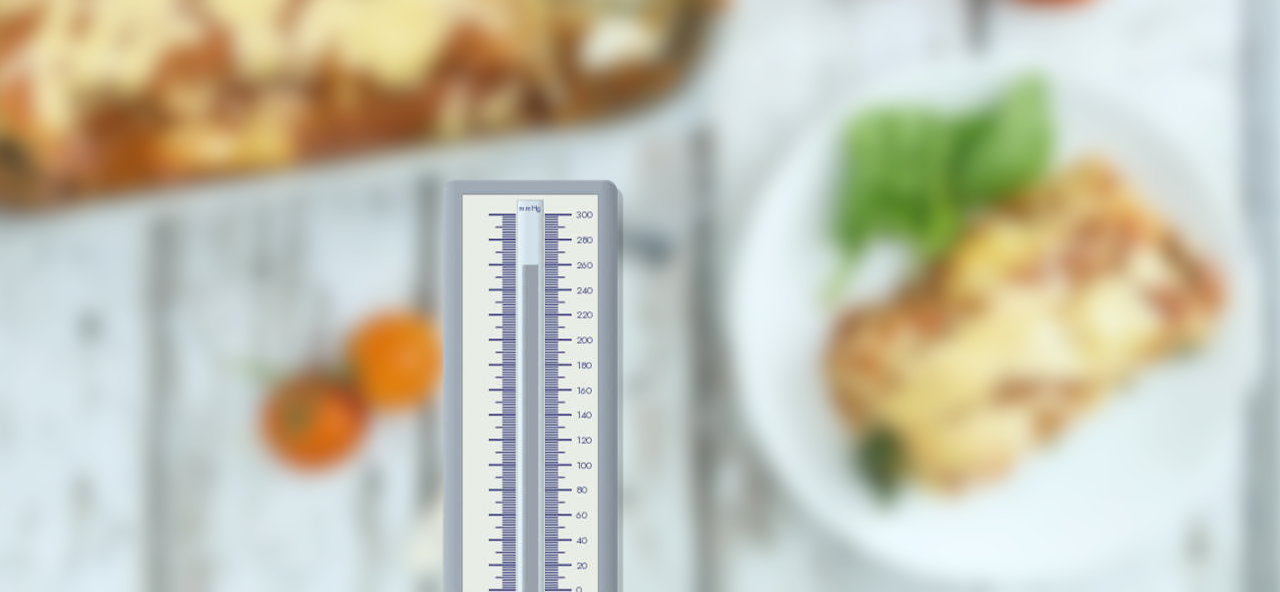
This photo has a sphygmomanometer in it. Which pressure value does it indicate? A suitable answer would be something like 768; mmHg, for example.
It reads 260; mmHg
